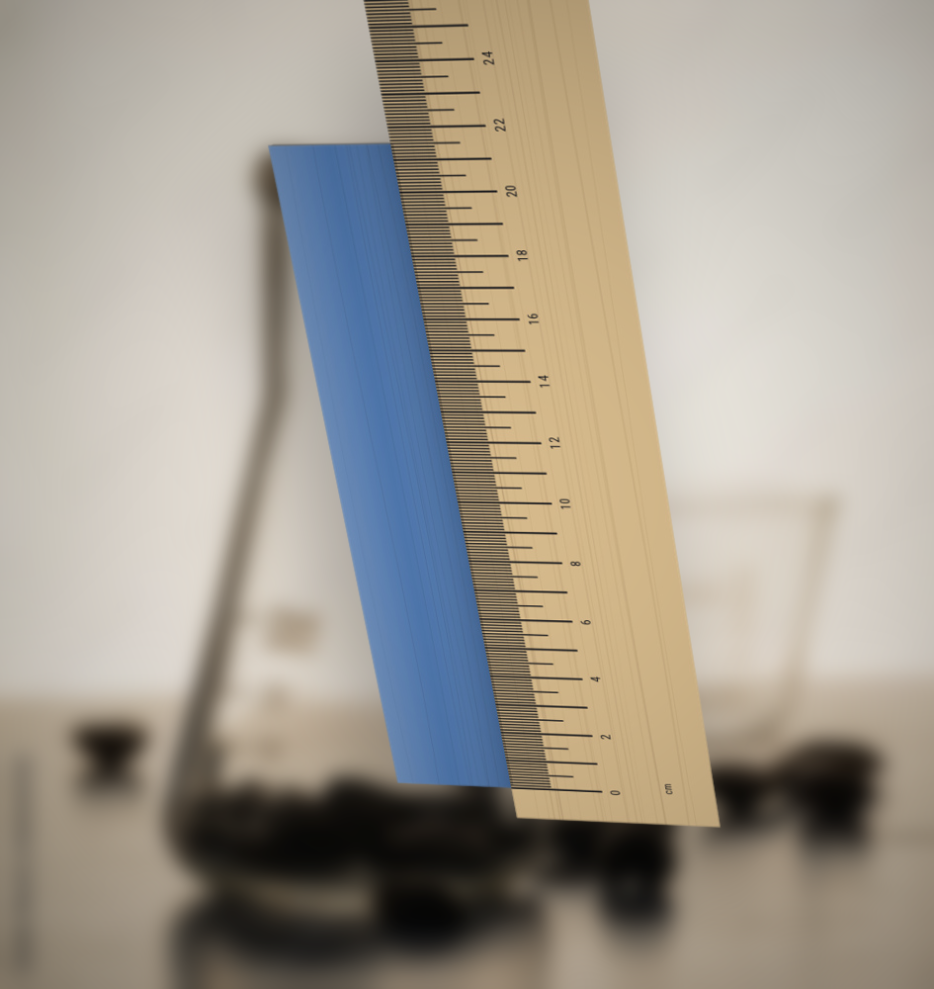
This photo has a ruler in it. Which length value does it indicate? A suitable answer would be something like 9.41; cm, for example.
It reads 21.5; cm
